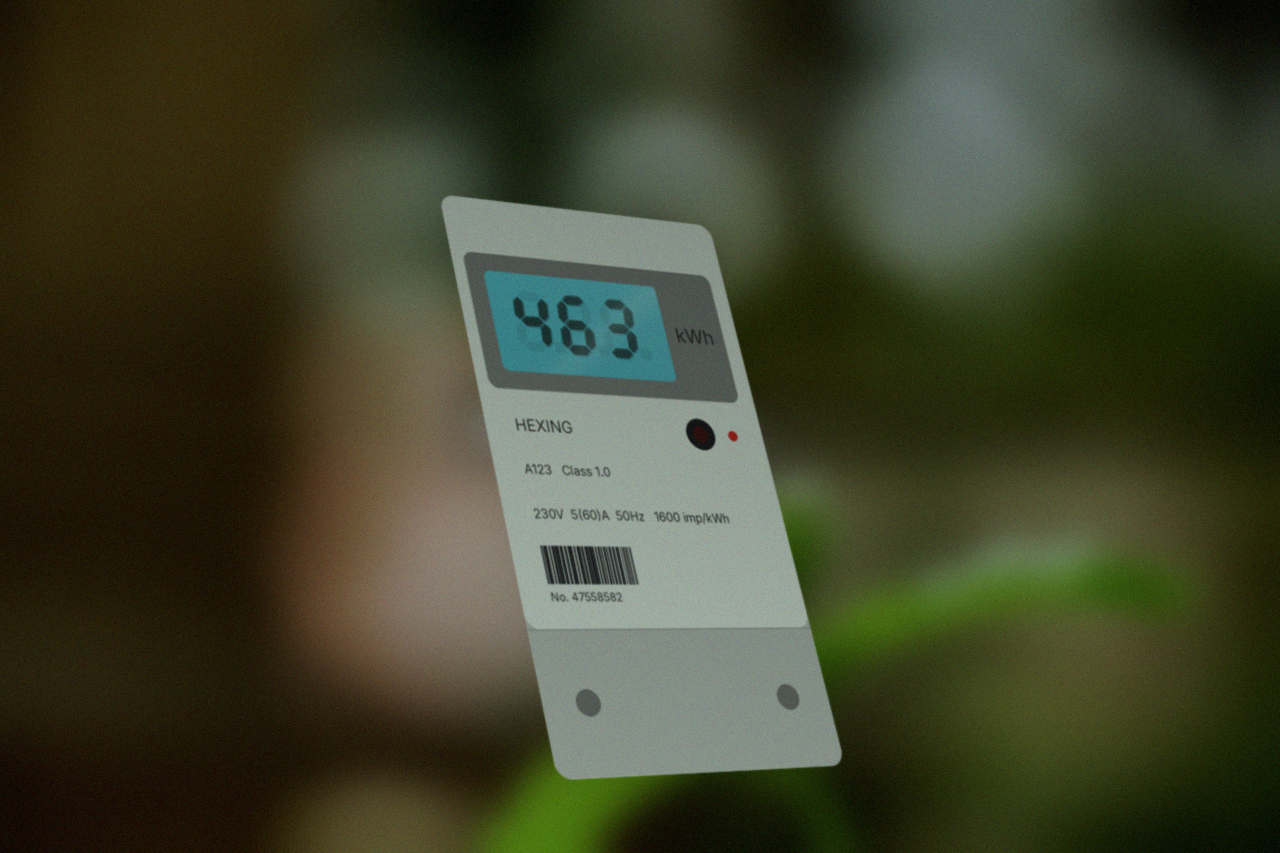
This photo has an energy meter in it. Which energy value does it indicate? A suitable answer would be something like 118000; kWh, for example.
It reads 463; kWh
